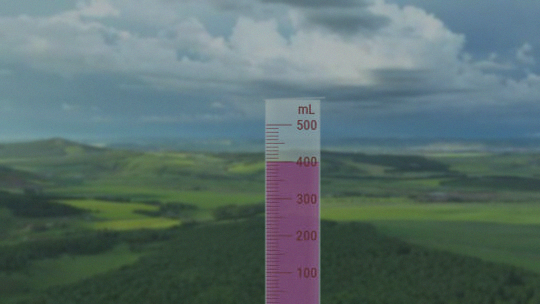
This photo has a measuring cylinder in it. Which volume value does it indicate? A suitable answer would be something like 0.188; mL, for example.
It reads 400; mL
